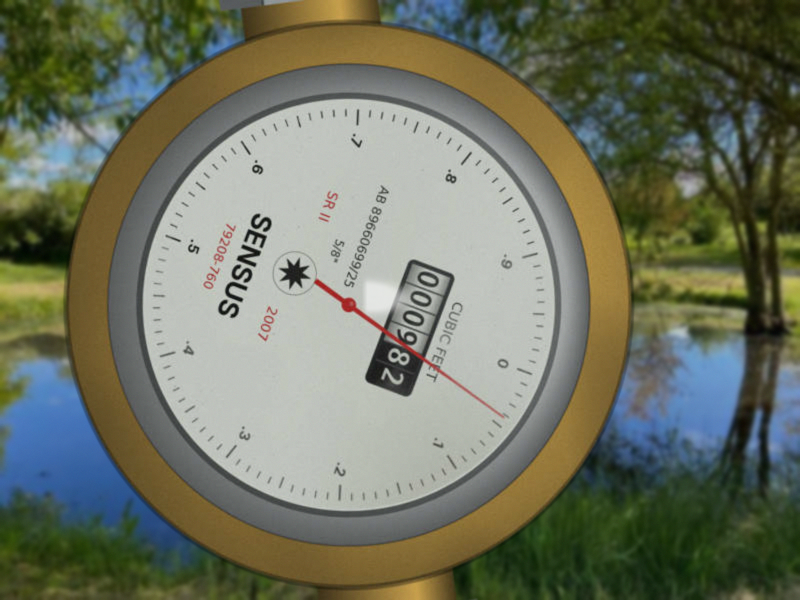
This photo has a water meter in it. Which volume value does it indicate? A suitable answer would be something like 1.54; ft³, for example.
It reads 982.04; ft³
